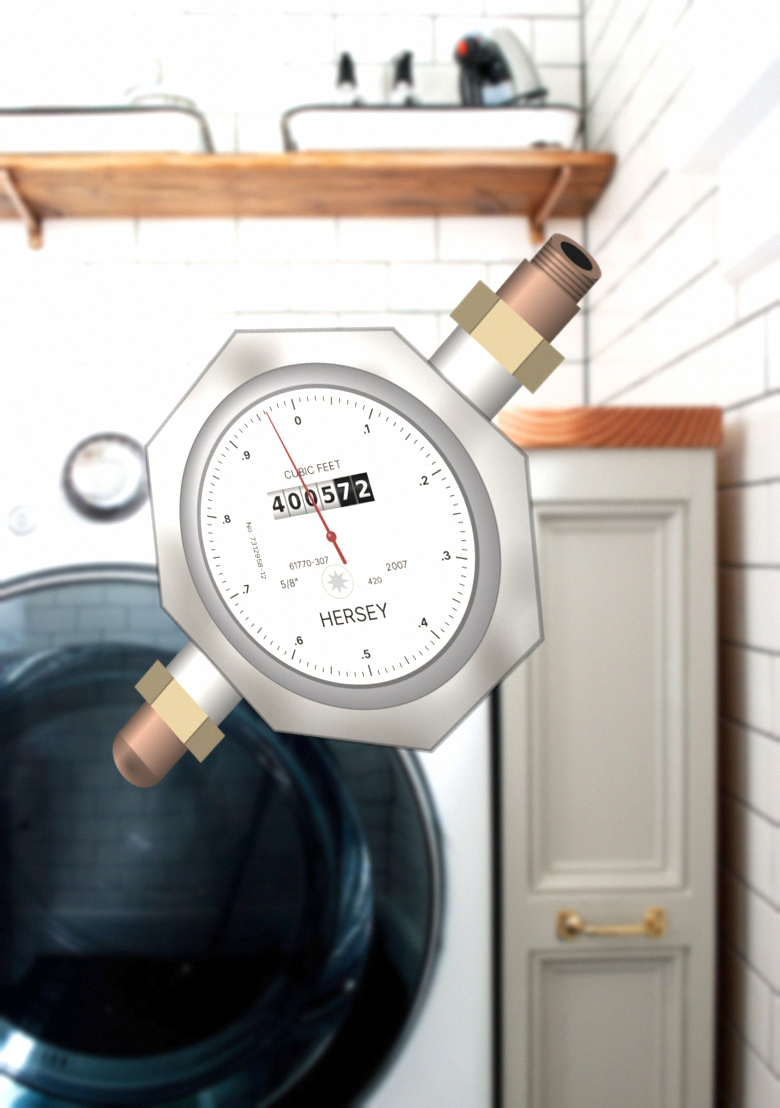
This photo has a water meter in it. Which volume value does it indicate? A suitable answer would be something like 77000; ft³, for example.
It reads 400571.96; ft³
